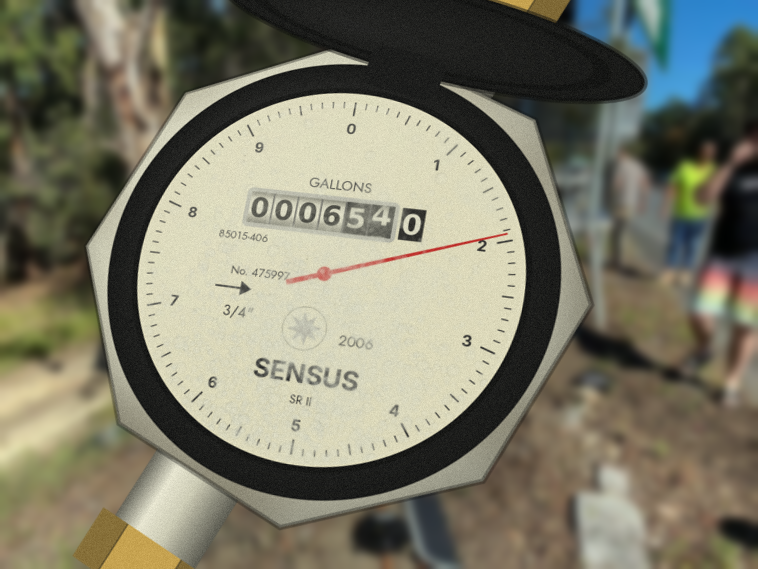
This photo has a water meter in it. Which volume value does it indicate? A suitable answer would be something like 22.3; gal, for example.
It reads 6541.9; gal
